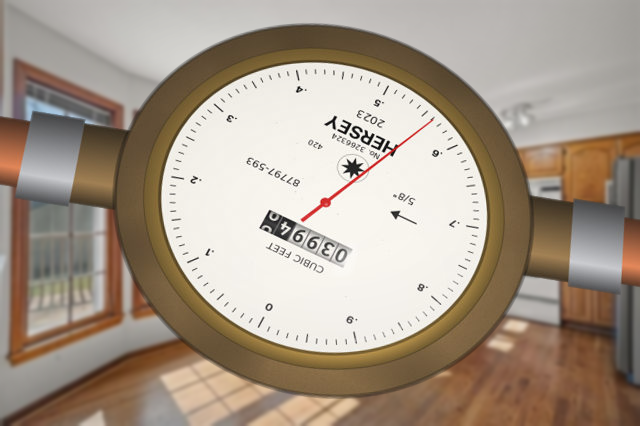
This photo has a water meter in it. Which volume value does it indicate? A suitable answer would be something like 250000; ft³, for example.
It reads 39948.56; ft³
